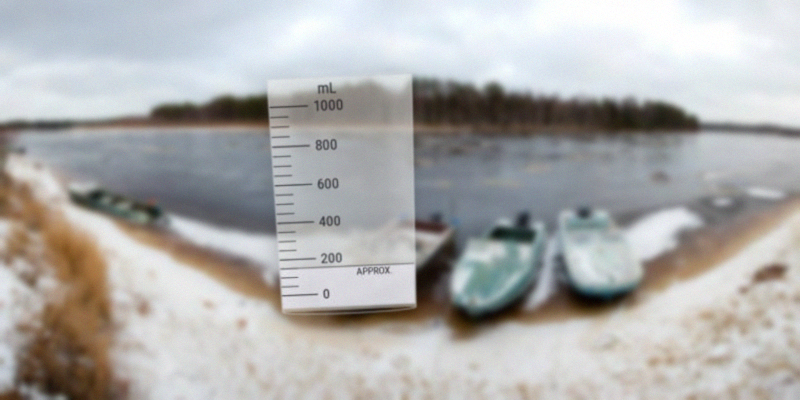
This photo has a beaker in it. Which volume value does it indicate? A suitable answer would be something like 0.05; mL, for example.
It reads 150; mL
